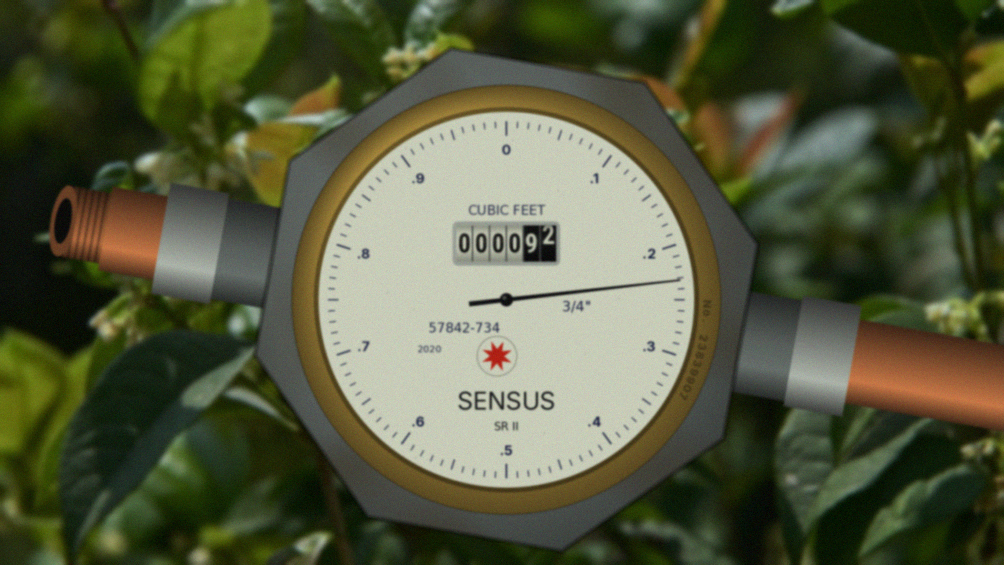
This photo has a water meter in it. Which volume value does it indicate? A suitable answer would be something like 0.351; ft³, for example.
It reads 92.23; ft³
